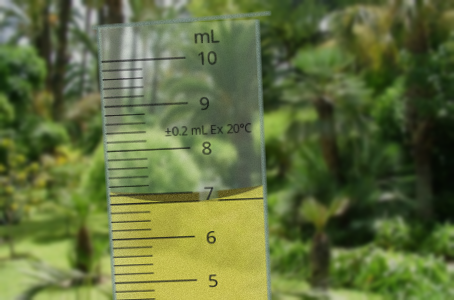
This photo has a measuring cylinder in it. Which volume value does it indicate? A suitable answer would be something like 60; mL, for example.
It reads 6.8; mL
